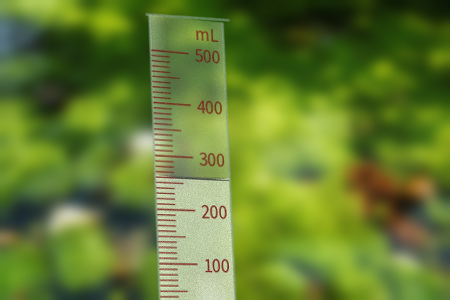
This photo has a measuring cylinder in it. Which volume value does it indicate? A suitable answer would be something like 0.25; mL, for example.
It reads 260; mL
